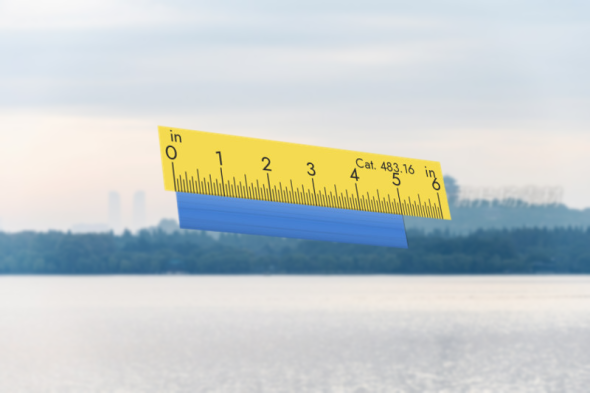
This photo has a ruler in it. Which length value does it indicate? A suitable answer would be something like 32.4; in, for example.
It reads 5; in
